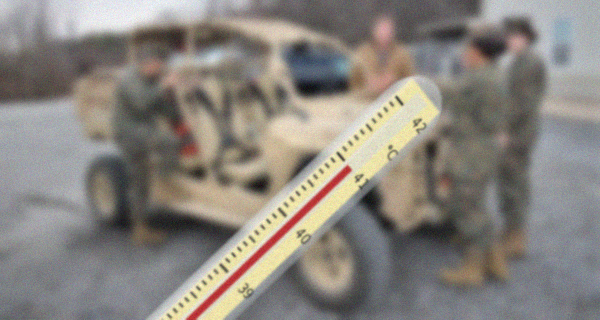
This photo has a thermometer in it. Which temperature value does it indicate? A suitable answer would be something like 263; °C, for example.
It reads 41; °C
